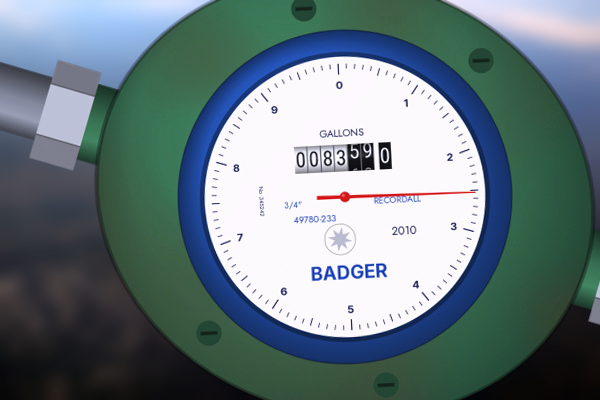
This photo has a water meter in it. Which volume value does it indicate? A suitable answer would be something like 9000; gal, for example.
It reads 83592.5; gal
